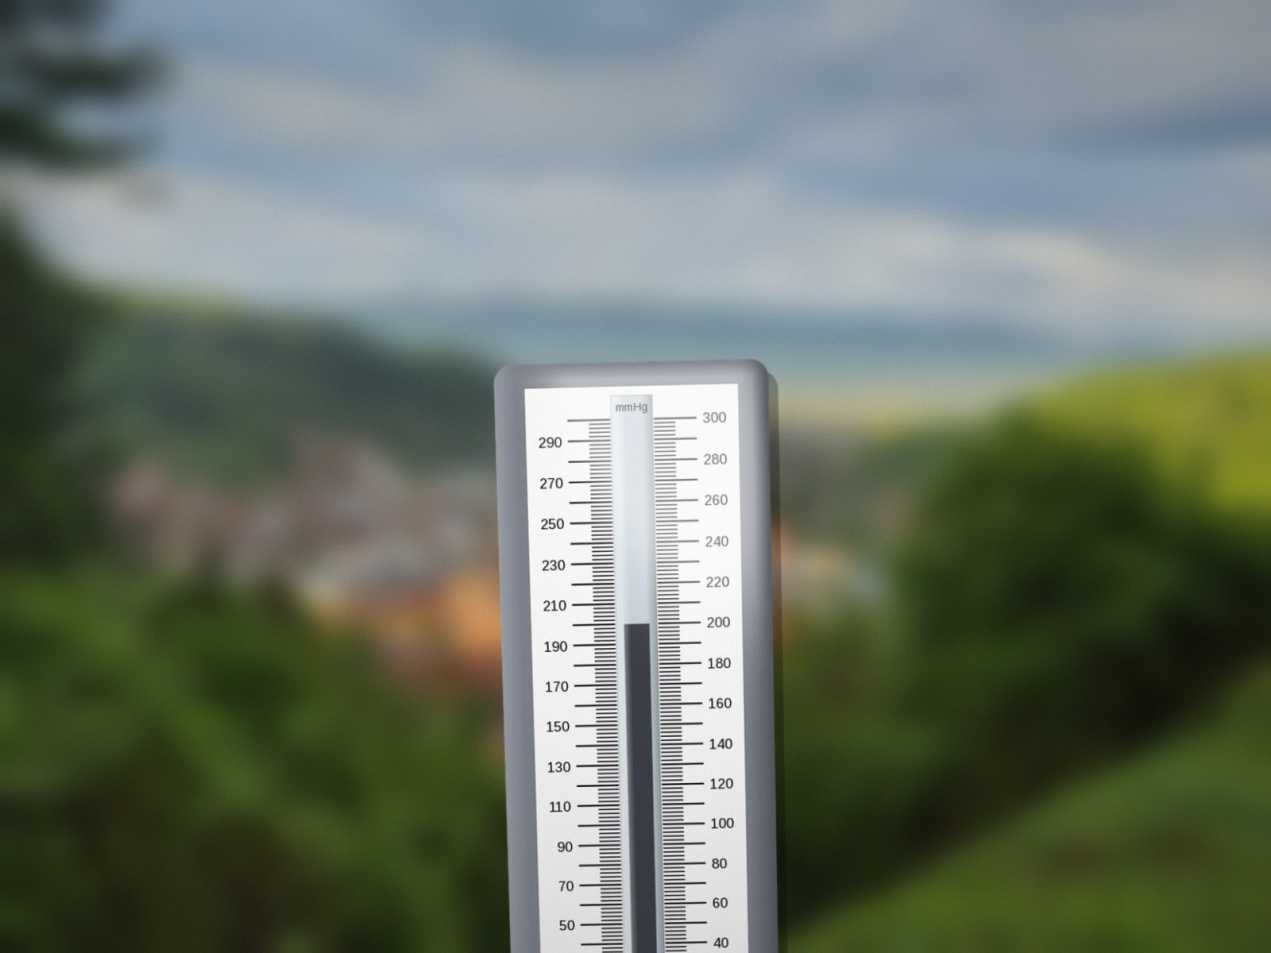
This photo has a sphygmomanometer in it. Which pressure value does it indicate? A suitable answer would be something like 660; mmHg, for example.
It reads 200; mmHg
